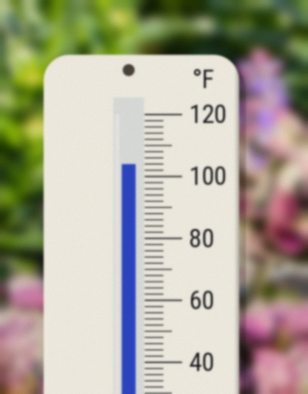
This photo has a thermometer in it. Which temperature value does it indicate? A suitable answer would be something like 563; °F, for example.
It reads 104; °F
